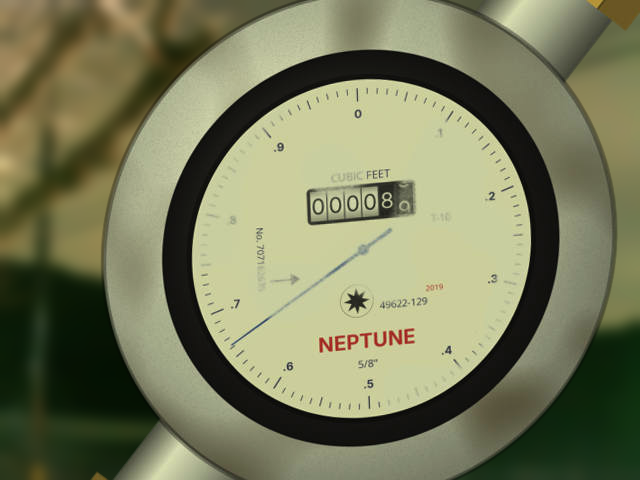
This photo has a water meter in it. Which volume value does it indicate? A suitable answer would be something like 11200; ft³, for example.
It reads 88.66; ft³
